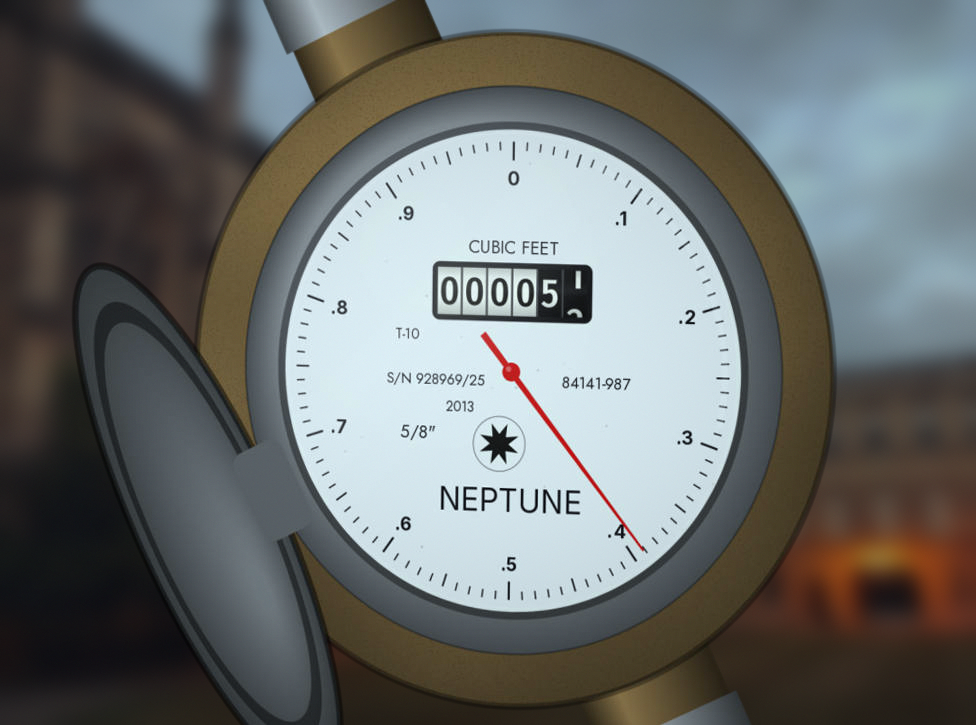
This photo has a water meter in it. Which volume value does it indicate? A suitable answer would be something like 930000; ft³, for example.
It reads 51.39; ft³
